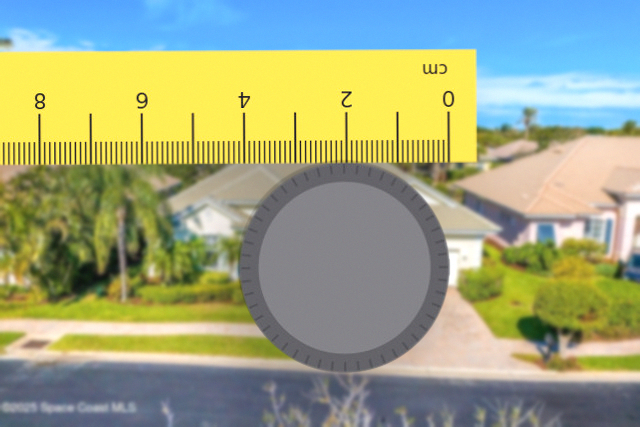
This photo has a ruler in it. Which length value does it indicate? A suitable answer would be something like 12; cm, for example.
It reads 4.1; cm
